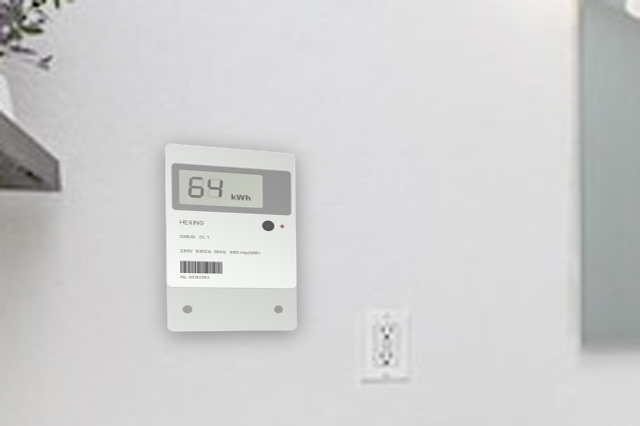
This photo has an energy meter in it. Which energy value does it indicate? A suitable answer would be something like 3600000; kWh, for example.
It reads 64; kWh
